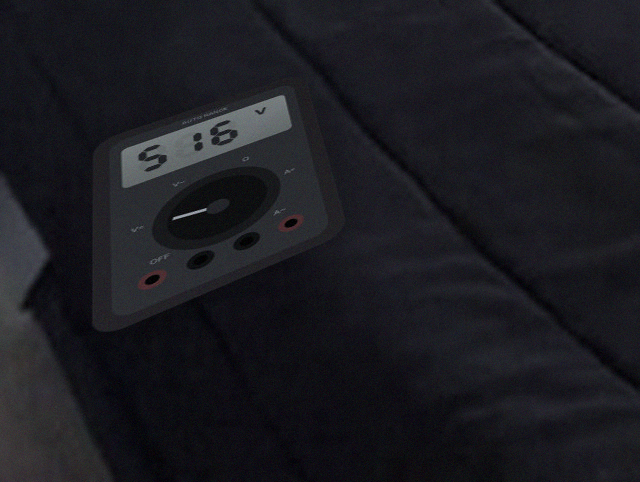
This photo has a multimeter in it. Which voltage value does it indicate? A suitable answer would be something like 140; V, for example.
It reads 516; V
